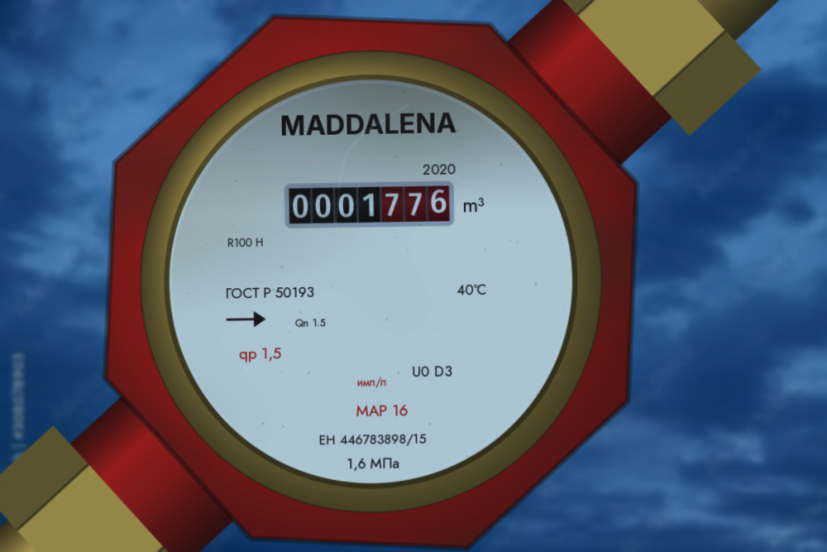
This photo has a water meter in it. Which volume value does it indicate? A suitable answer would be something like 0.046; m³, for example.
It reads 1.776; m³
